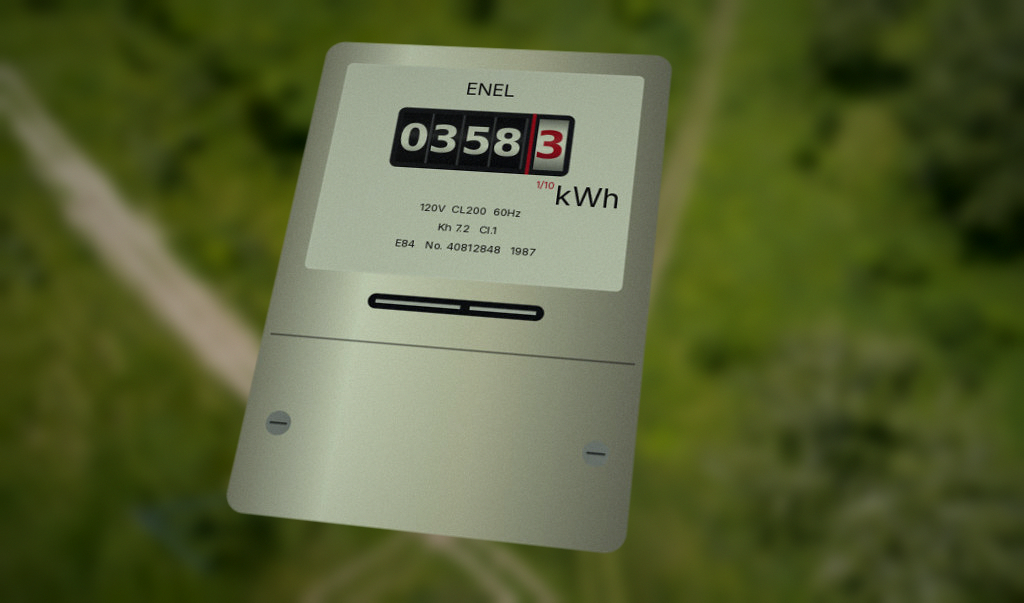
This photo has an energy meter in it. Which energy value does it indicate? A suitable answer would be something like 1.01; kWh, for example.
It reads 358.3; kWh
